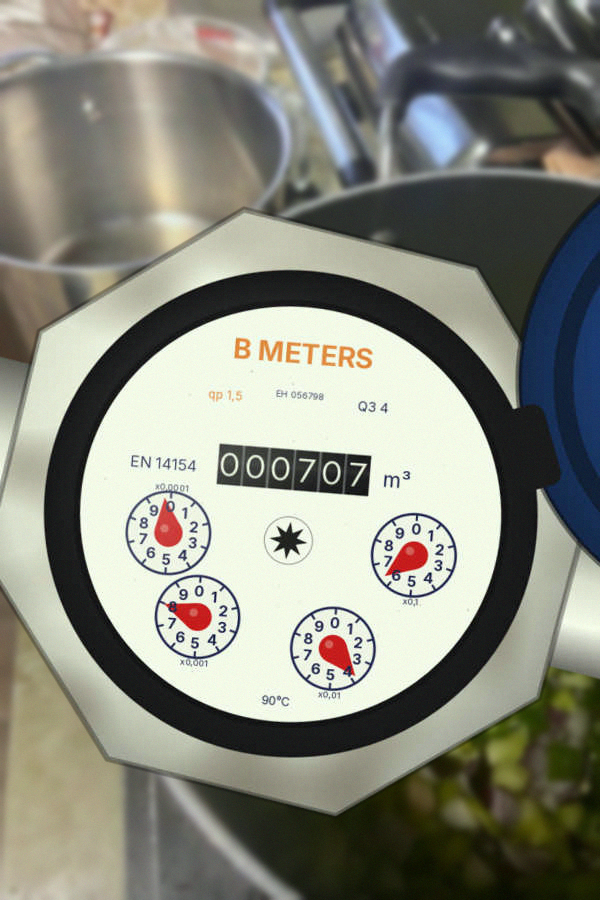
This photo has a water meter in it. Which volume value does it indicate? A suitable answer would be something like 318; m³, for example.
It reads 707.6379; m³
